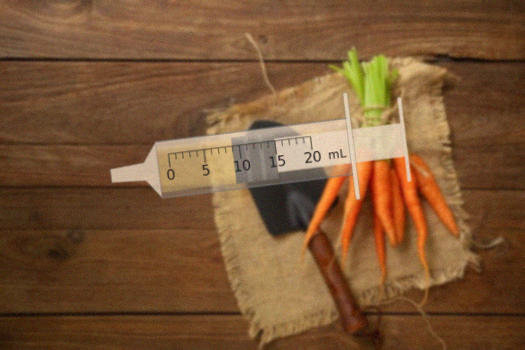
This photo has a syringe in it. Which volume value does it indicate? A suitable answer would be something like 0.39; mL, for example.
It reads 9; mL
